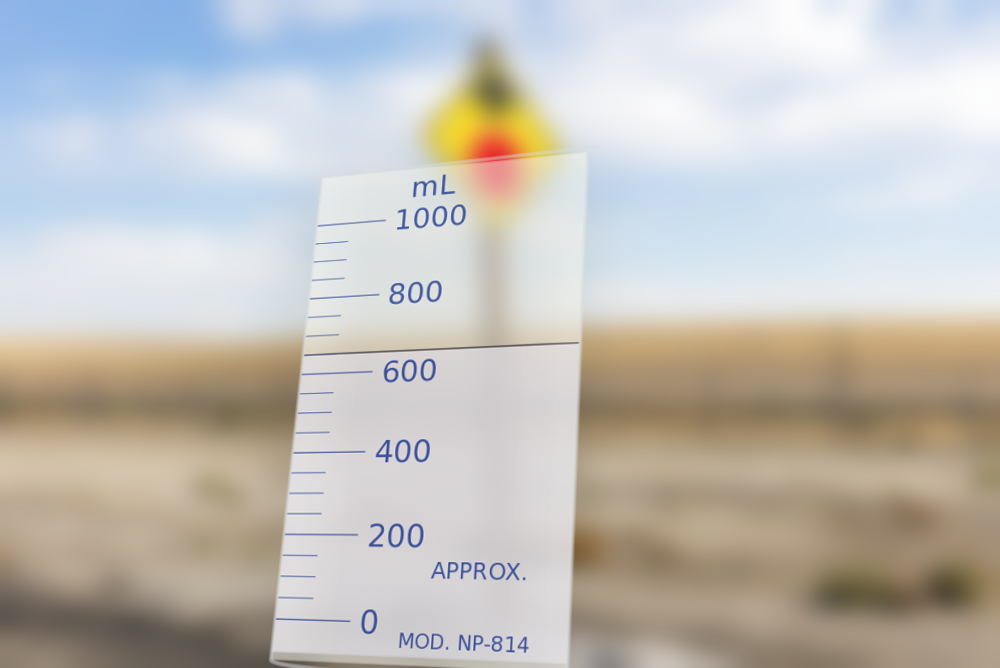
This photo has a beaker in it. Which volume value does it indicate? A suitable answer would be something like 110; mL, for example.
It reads 650; mL
